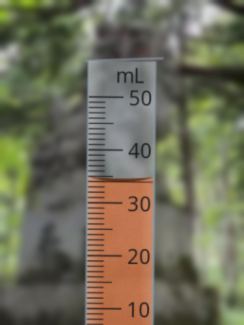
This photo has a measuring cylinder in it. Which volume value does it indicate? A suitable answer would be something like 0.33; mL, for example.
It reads 34; mL
